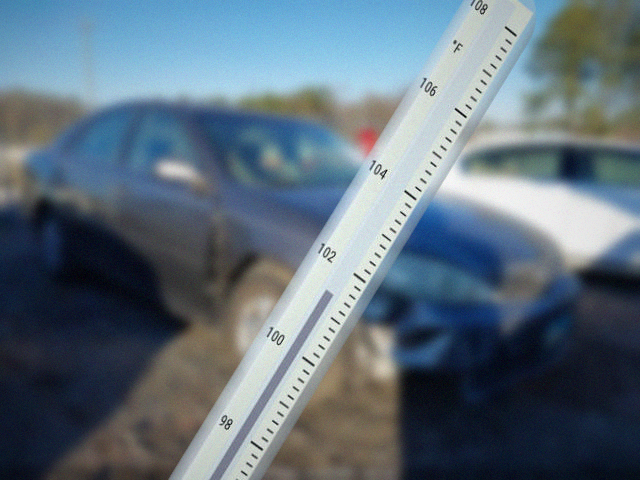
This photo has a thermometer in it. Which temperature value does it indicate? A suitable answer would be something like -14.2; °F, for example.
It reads 101.4; °F
